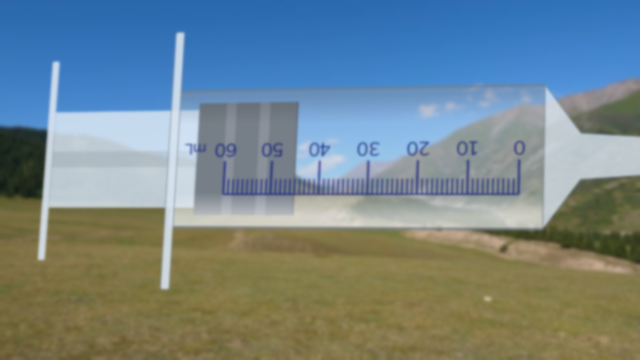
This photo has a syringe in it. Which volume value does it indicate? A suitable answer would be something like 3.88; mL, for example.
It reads 45; mL
